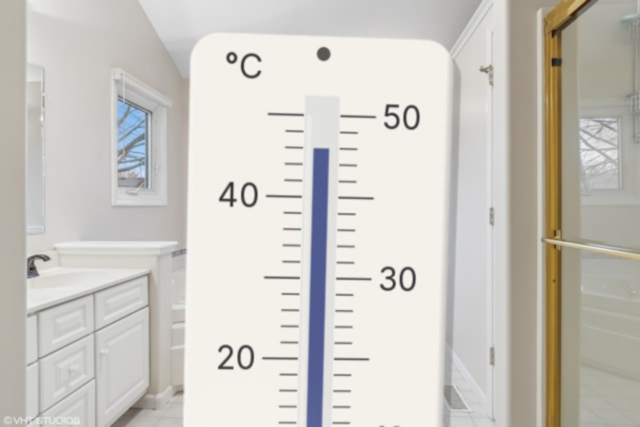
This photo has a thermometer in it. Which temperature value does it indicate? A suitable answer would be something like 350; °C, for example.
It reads 46; °C
